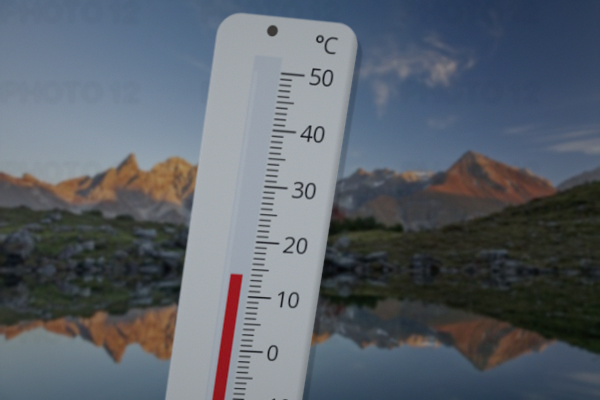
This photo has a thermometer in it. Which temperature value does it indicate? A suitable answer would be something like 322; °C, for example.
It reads 14; °C
